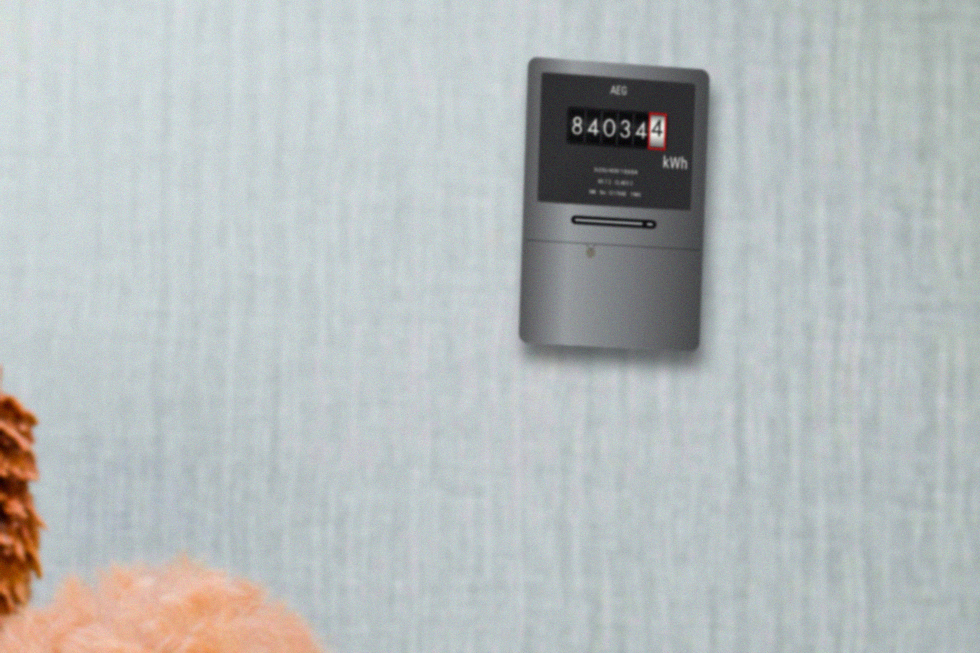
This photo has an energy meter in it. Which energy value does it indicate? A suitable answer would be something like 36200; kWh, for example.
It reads 84034.4; kWh
